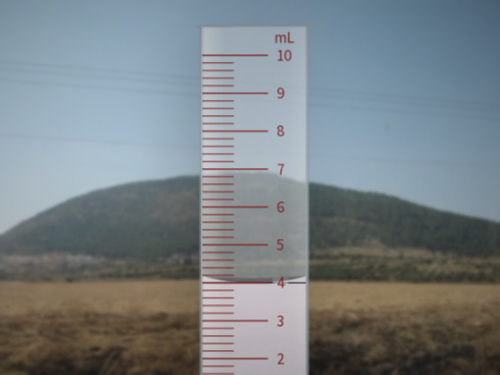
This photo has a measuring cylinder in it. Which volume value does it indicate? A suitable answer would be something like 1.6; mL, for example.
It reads 4; mL
